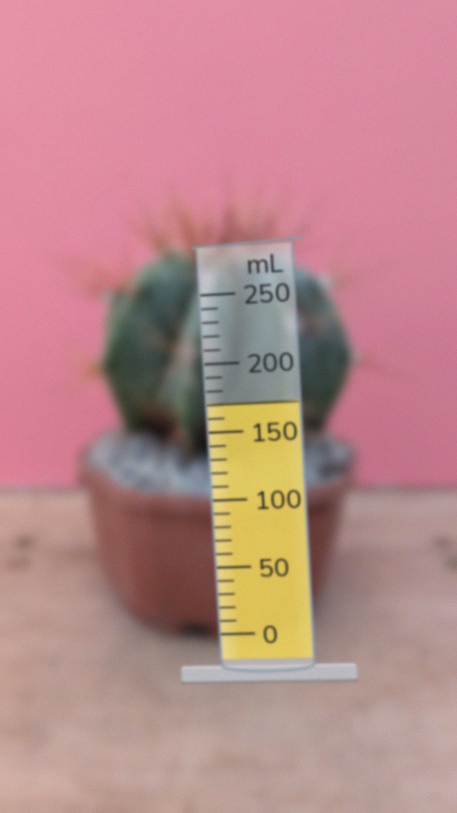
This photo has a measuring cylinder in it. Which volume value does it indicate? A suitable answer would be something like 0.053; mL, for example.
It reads 170; mL
